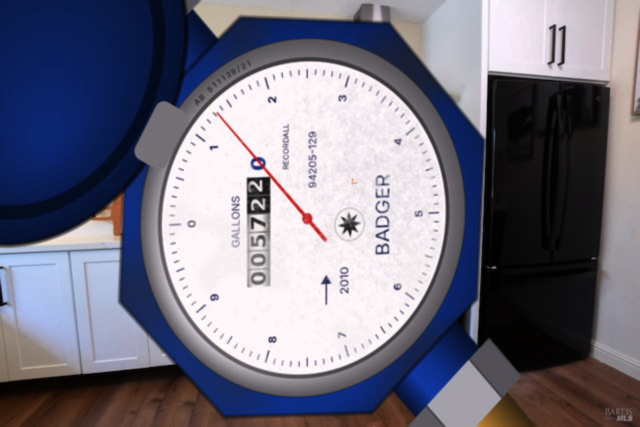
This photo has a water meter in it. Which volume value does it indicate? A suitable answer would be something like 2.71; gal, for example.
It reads 57221.3; gal
